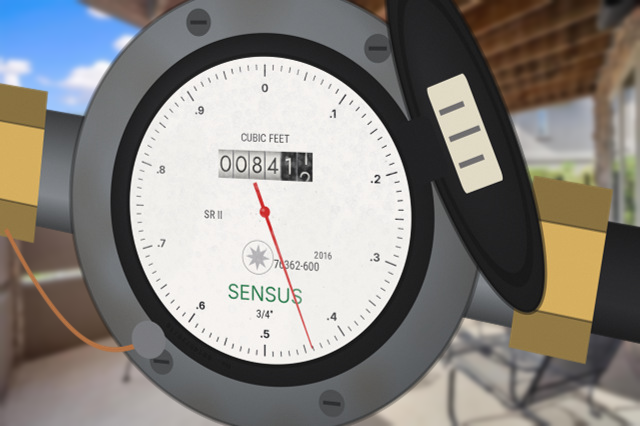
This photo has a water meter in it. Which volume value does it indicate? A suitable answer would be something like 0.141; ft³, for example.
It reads 8411.44; ft³
